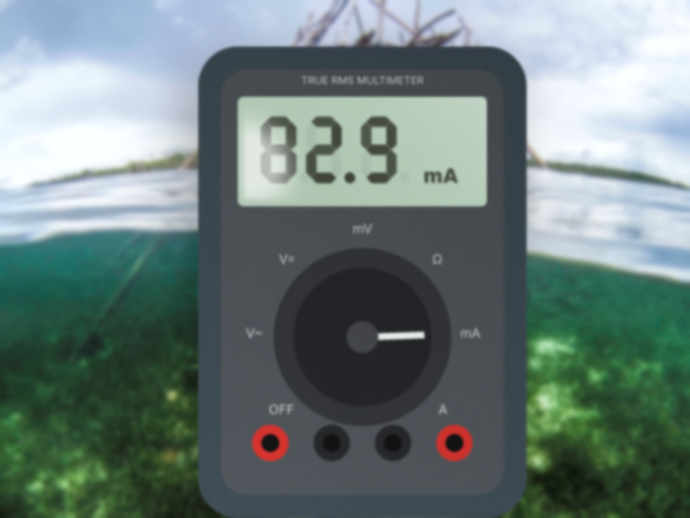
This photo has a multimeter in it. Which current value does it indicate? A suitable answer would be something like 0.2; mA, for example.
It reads 82.9; mA
